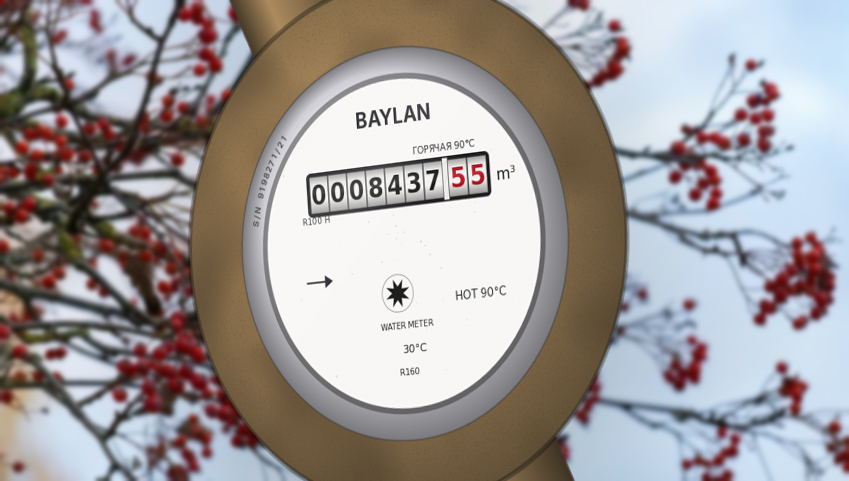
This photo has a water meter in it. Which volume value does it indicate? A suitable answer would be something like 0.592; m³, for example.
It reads 8437.55; m³
